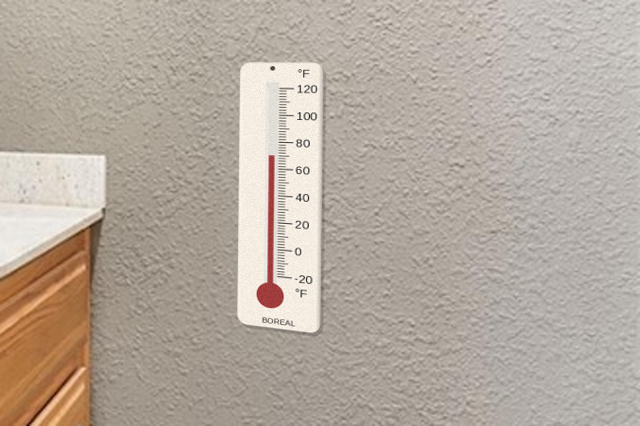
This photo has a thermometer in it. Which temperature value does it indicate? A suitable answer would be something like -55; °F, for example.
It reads 70; °F
